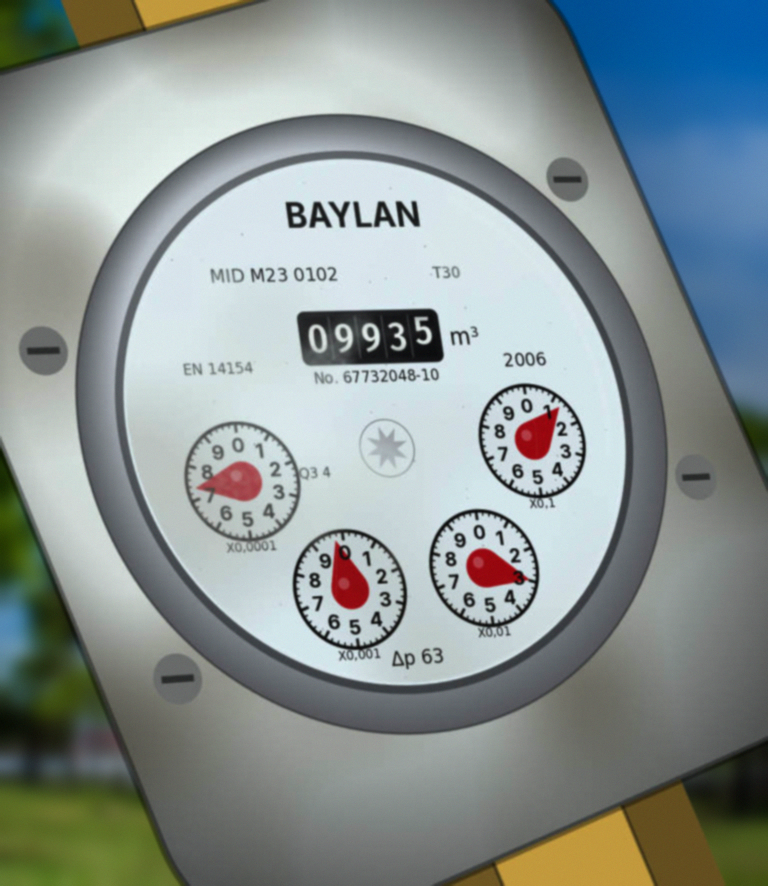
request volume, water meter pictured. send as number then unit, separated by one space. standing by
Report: 9935.1297 m³
